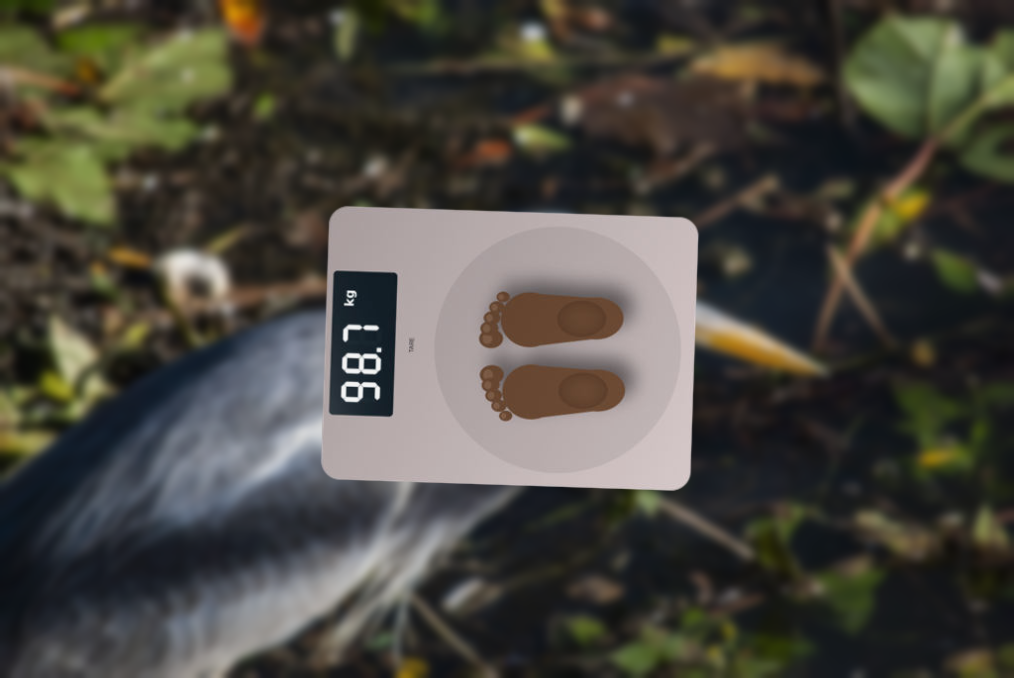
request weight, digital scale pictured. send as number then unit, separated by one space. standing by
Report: 98.7 kg
